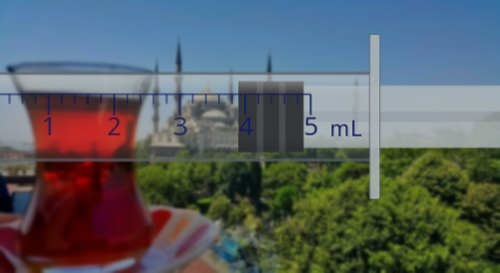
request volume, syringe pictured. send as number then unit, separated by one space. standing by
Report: 3.9 mL
